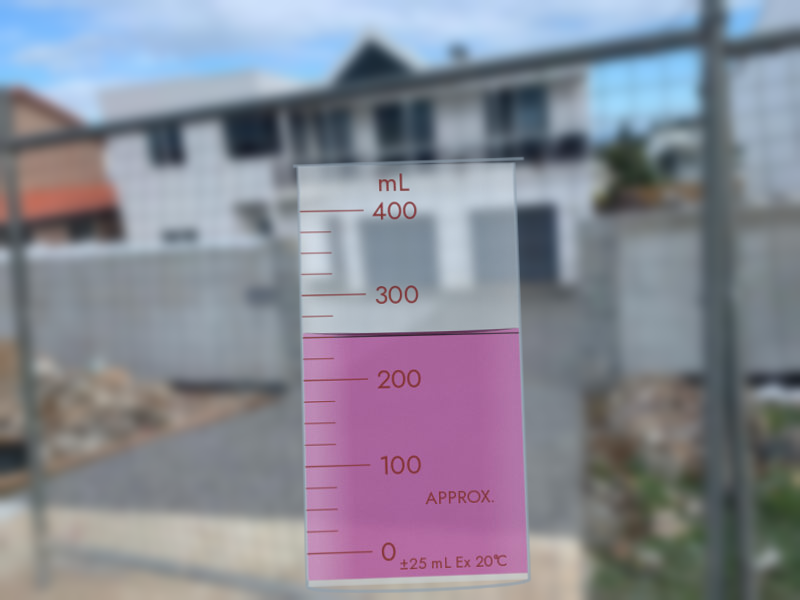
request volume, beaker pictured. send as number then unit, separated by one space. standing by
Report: 250 mL
